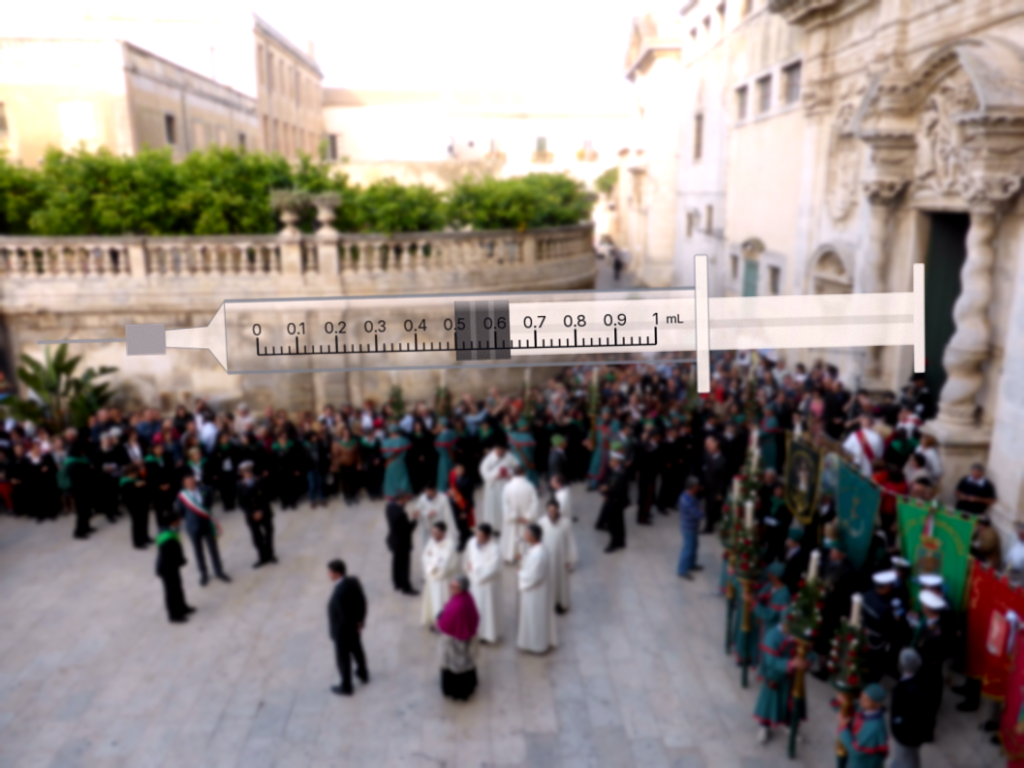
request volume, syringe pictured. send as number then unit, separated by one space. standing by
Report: 0.5 mL
